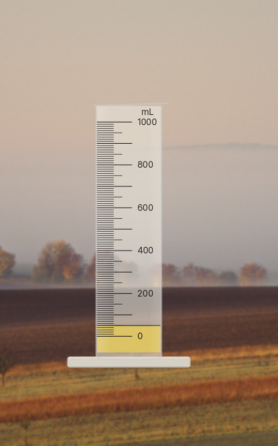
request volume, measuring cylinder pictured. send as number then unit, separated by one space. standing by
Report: 50 mL
